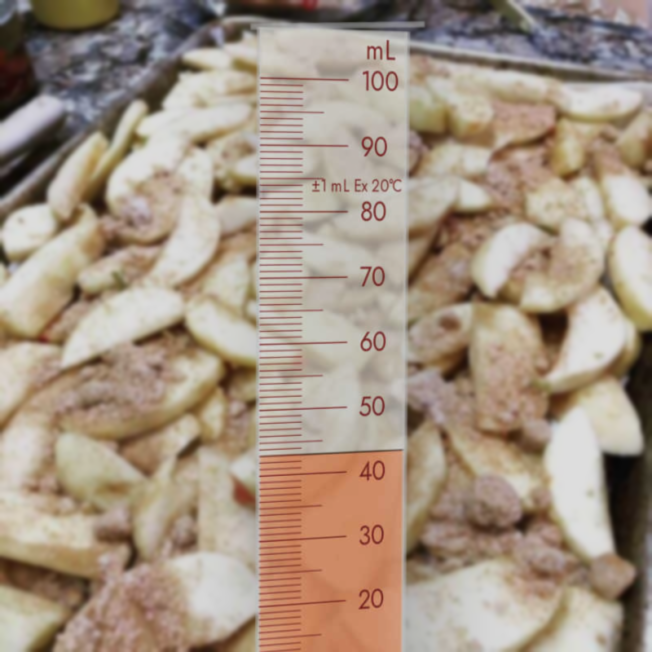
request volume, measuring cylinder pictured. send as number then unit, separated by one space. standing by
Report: 43 mL
